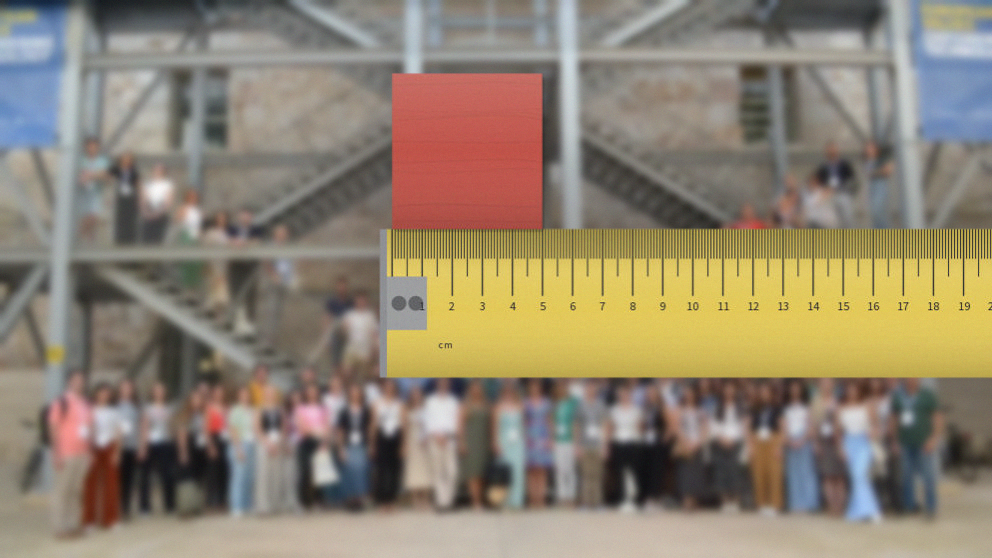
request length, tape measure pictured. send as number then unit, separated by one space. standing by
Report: 5 cm
